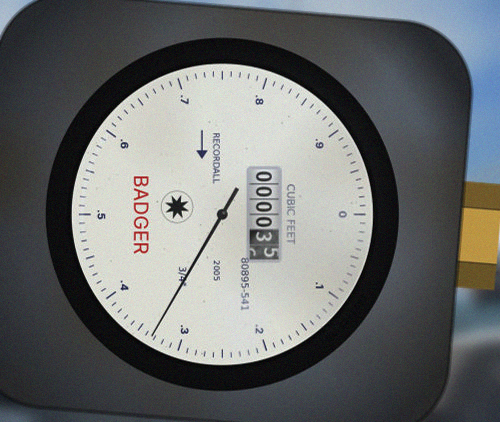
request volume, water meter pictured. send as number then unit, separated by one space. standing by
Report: 35.33 ft³
